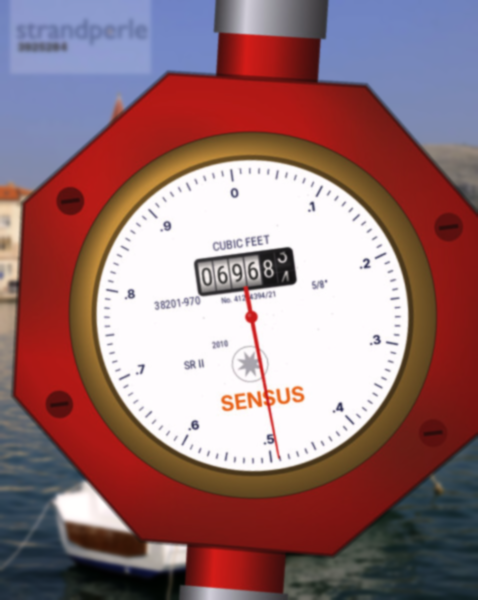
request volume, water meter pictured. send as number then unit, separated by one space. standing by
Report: 69683.49 ft³
